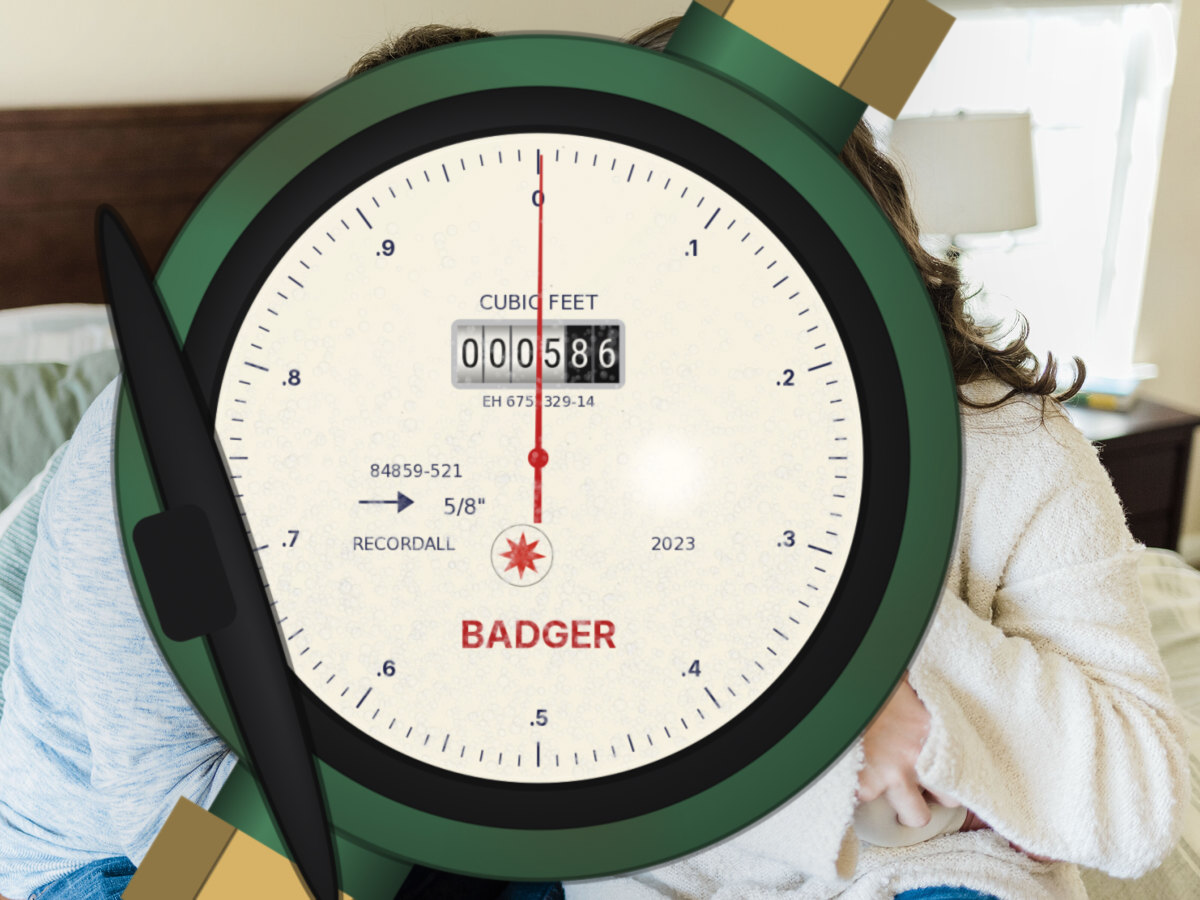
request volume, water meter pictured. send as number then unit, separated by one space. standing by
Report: 586.00 ft³
